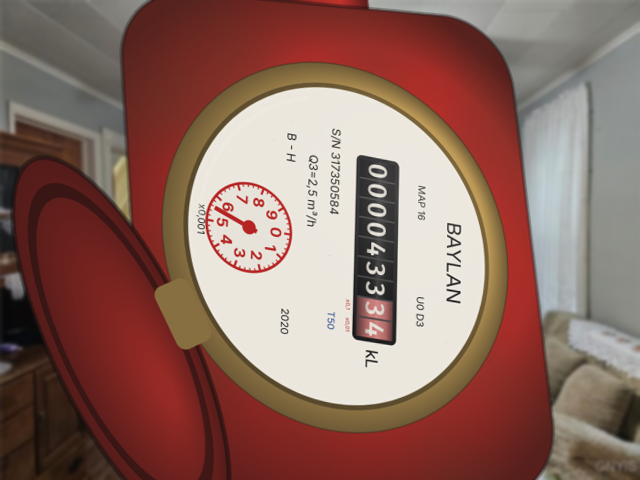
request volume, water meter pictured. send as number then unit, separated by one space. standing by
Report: 433.345 kL
